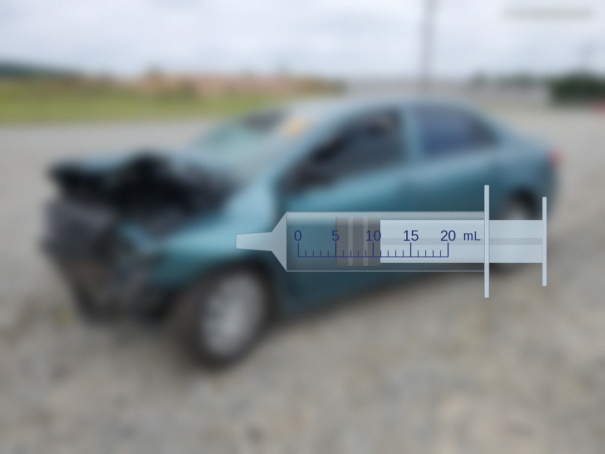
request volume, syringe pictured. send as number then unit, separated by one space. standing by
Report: 5 mL
